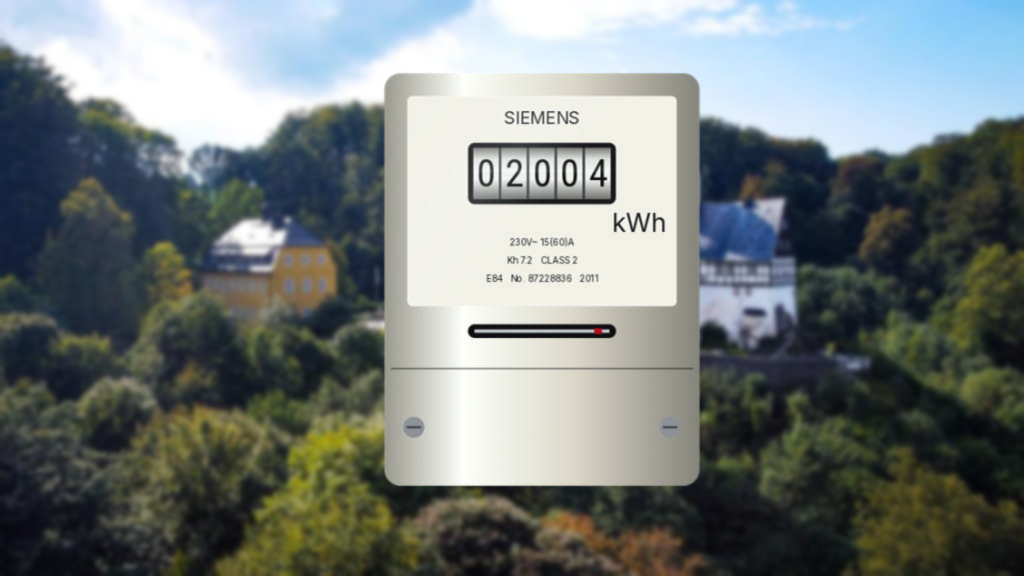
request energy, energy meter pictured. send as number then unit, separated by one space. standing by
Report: 2004 kWh
